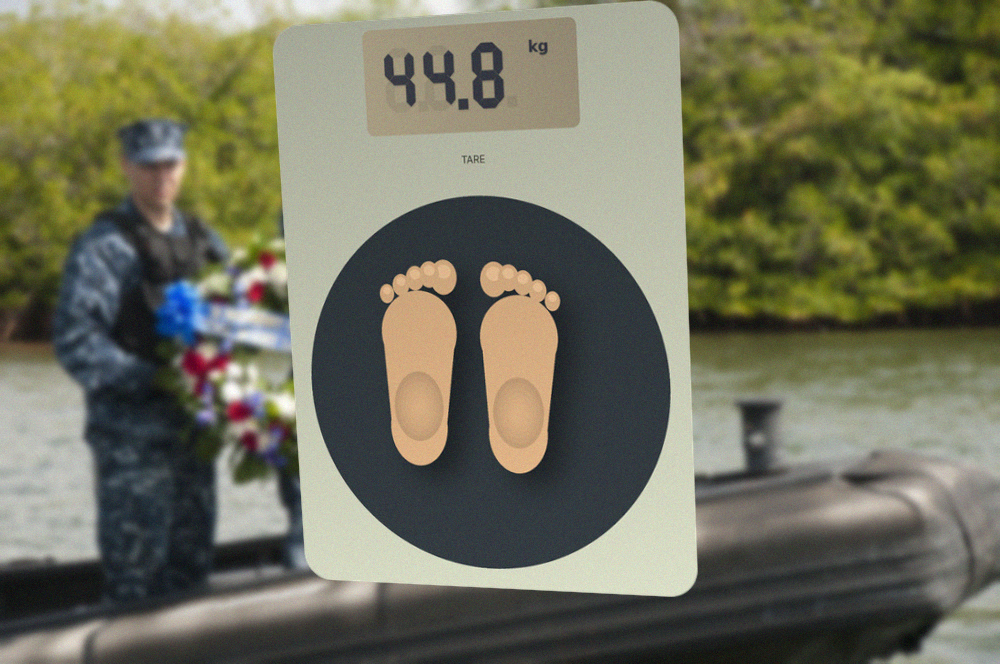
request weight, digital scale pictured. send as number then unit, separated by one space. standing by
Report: 44.8 kg
